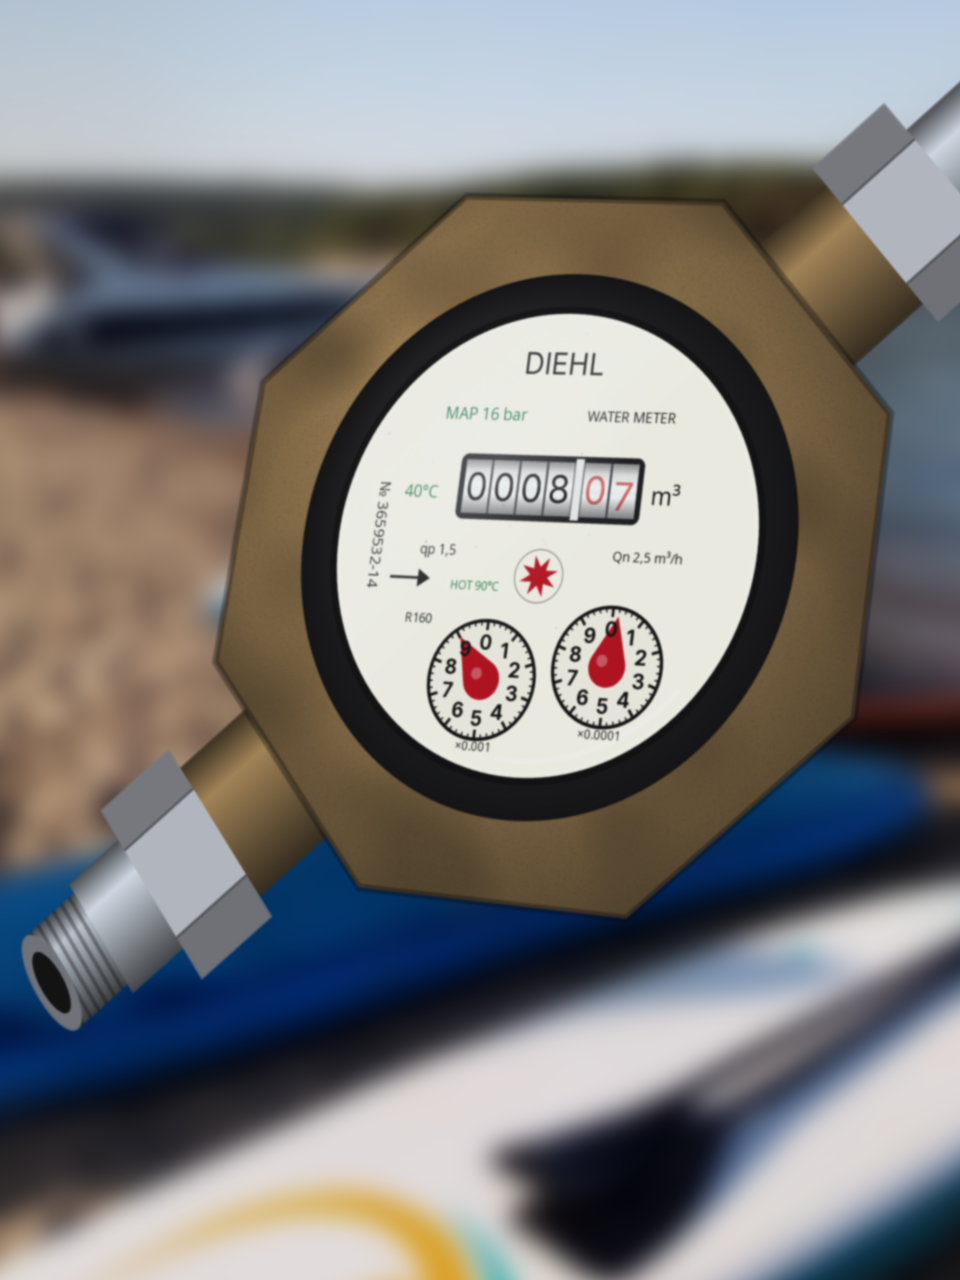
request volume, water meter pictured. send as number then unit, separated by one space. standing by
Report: 8.0690 m³
